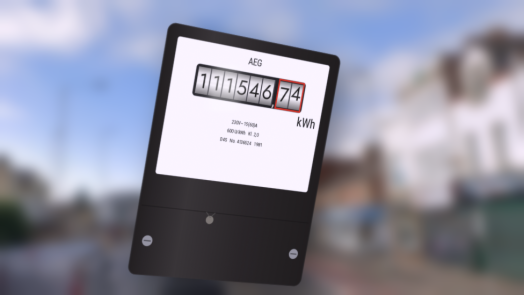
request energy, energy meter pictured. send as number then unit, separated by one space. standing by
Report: 111546.74 kWh
